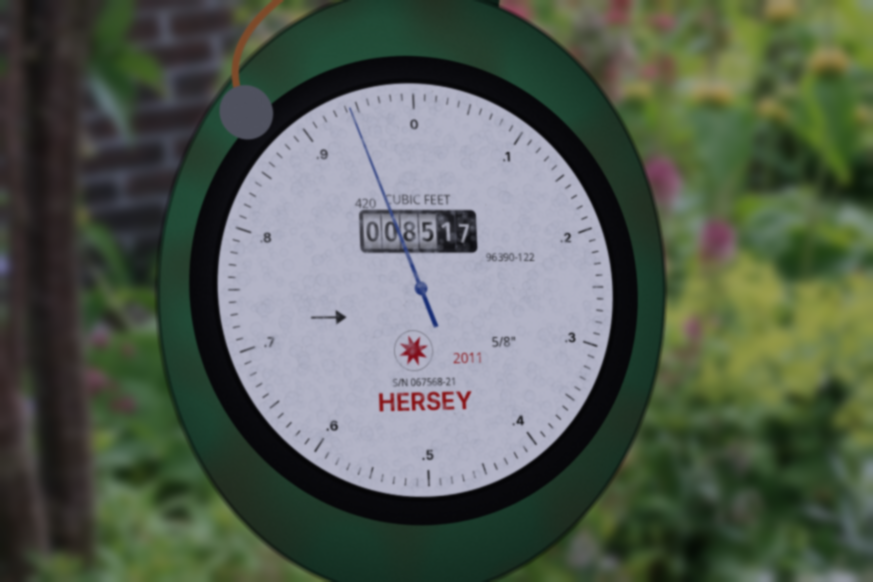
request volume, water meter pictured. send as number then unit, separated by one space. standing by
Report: 8516.94 ft³
